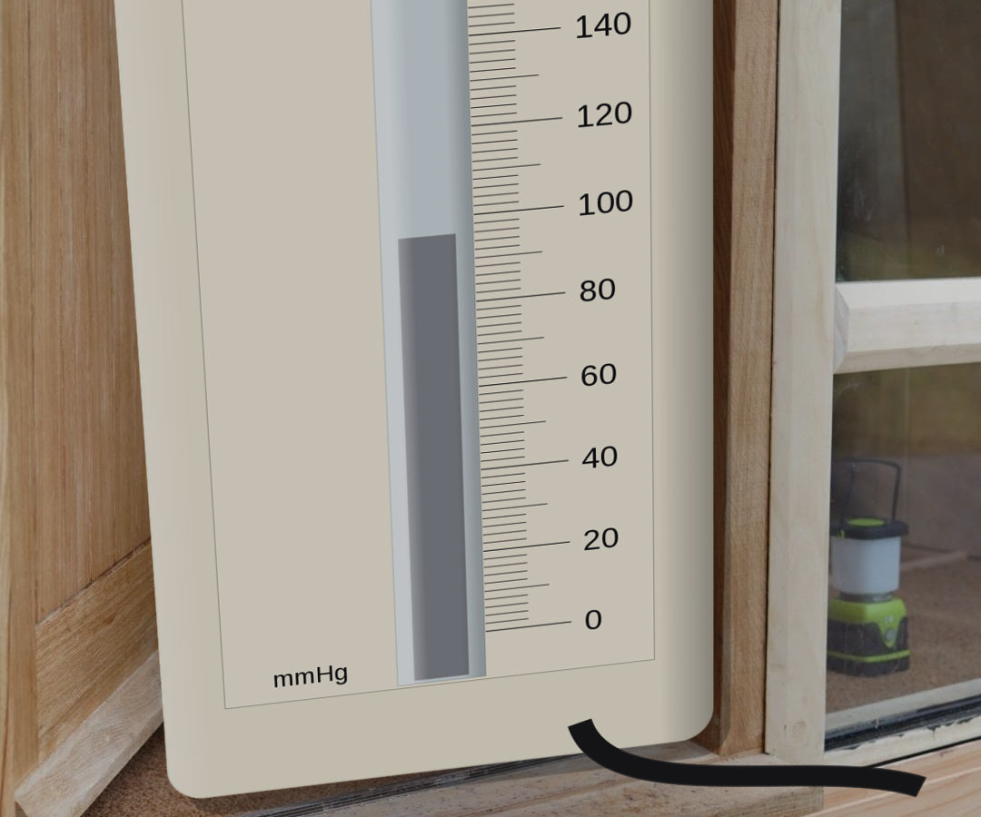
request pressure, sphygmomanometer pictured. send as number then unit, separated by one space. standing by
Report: 96 mmHg
